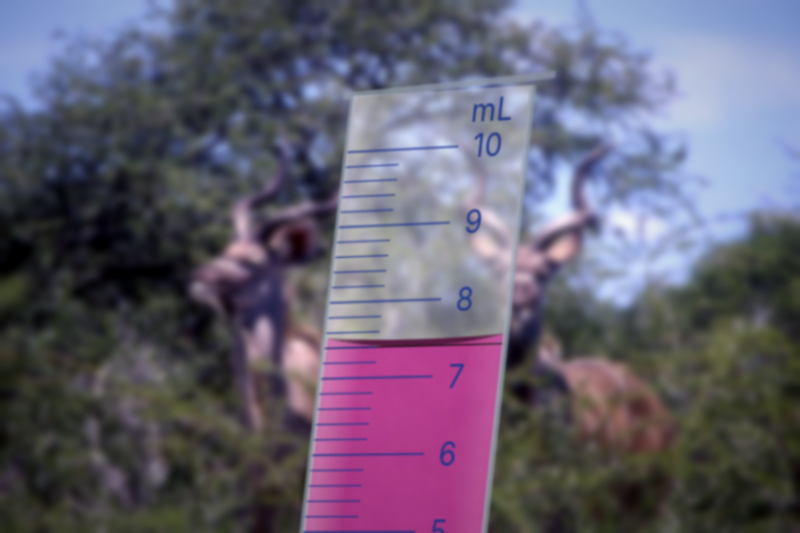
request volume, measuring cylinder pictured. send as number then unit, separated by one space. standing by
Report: 7.4 mL
